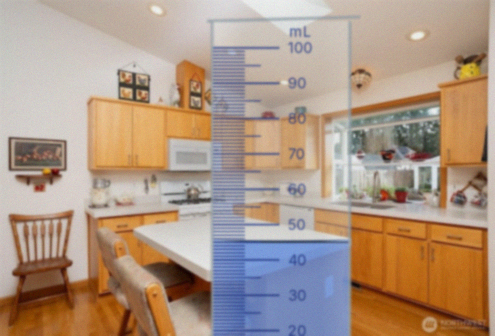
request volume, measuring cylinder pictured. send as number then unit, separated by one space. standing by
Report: 45 mL
